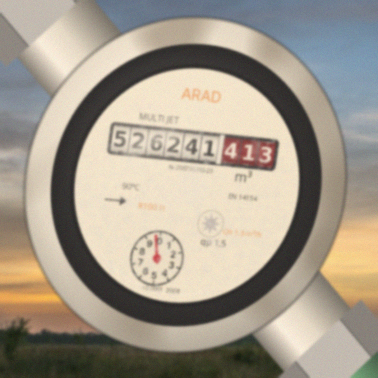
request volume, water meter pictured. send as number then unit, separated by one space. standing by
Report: 526241.4129 m³
